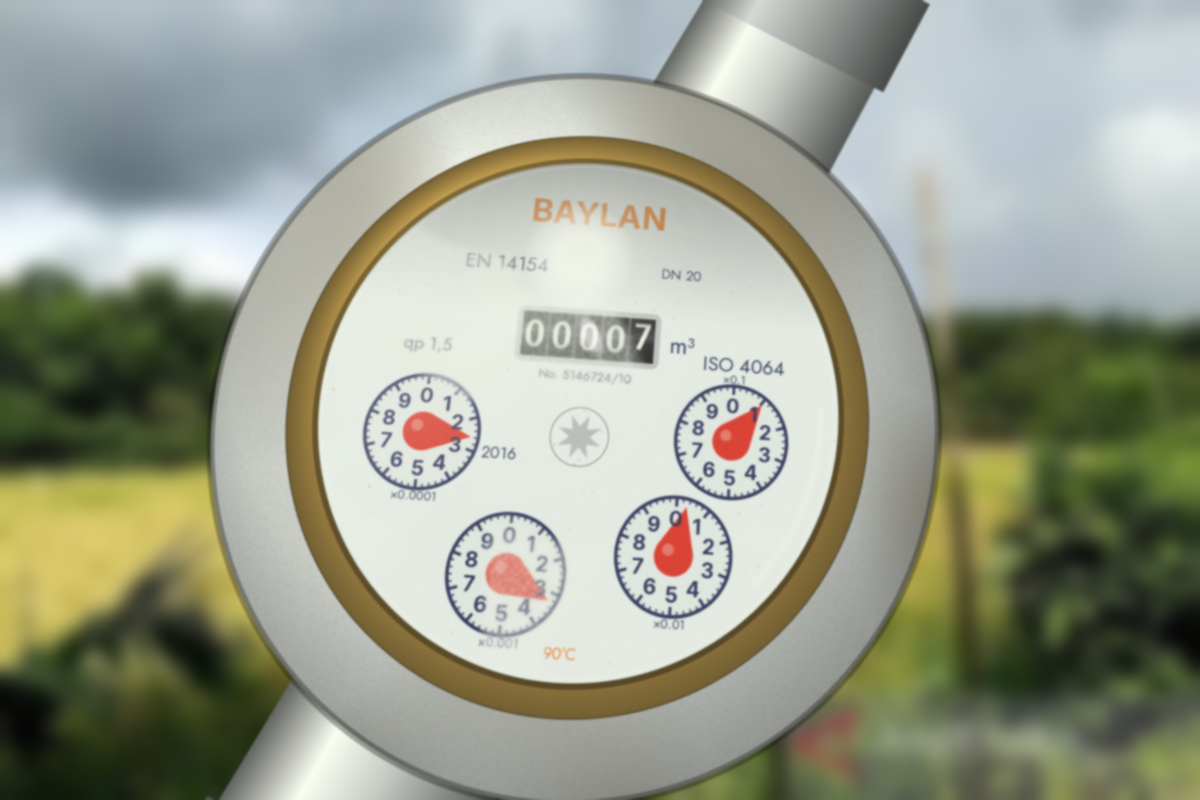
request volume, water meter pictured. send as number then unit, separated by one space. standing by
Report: 7.1032 m³
